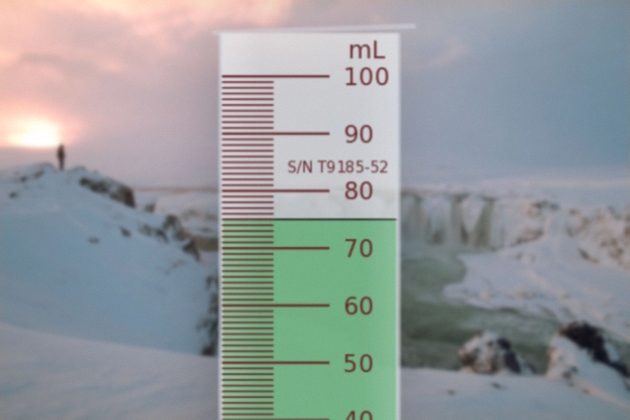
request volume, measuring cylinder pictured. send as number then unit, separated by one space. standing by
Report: 75 mL
